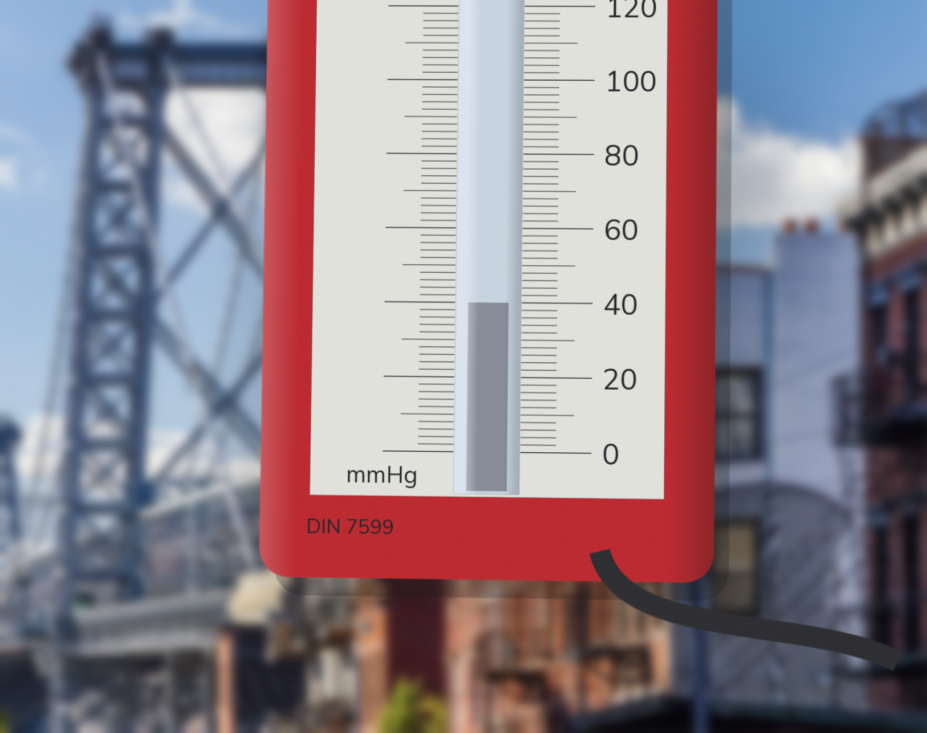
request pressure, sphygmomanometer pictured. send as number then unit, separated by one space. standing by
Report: 40 mmHg
